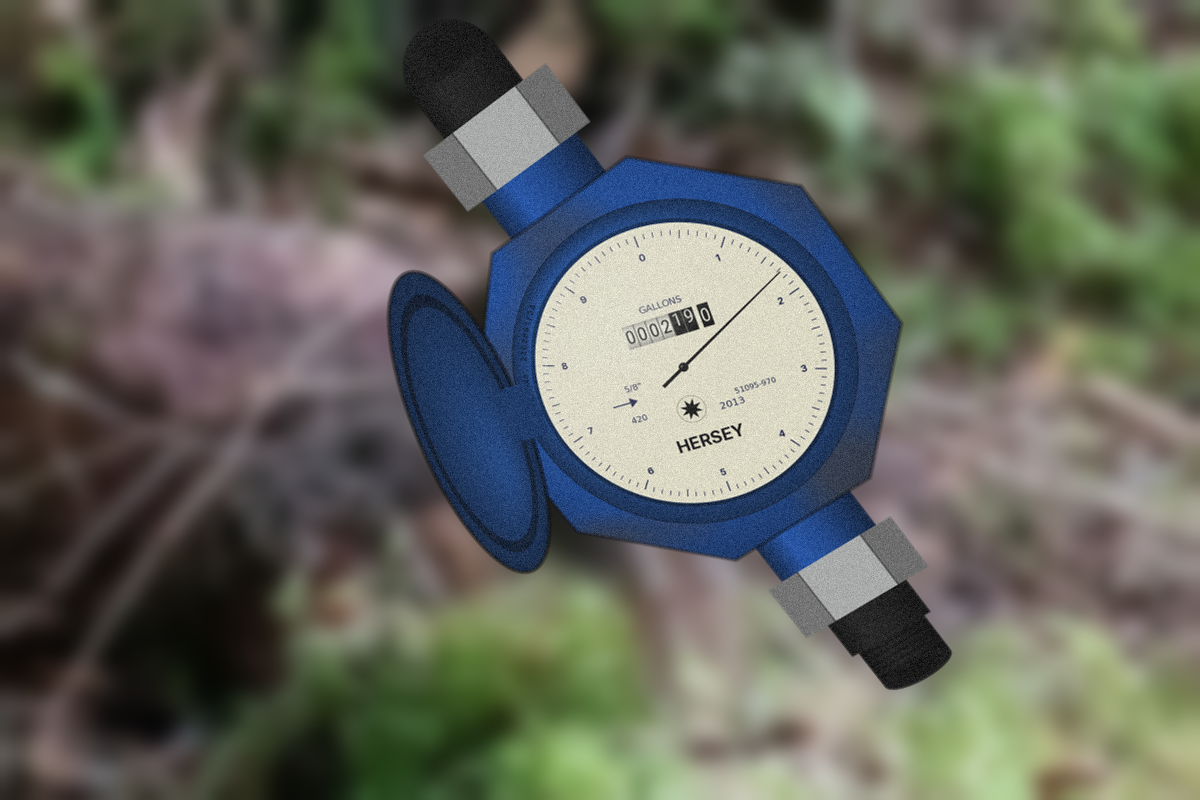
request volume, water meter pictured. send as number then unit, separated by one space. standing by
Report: 2191.7 gal
